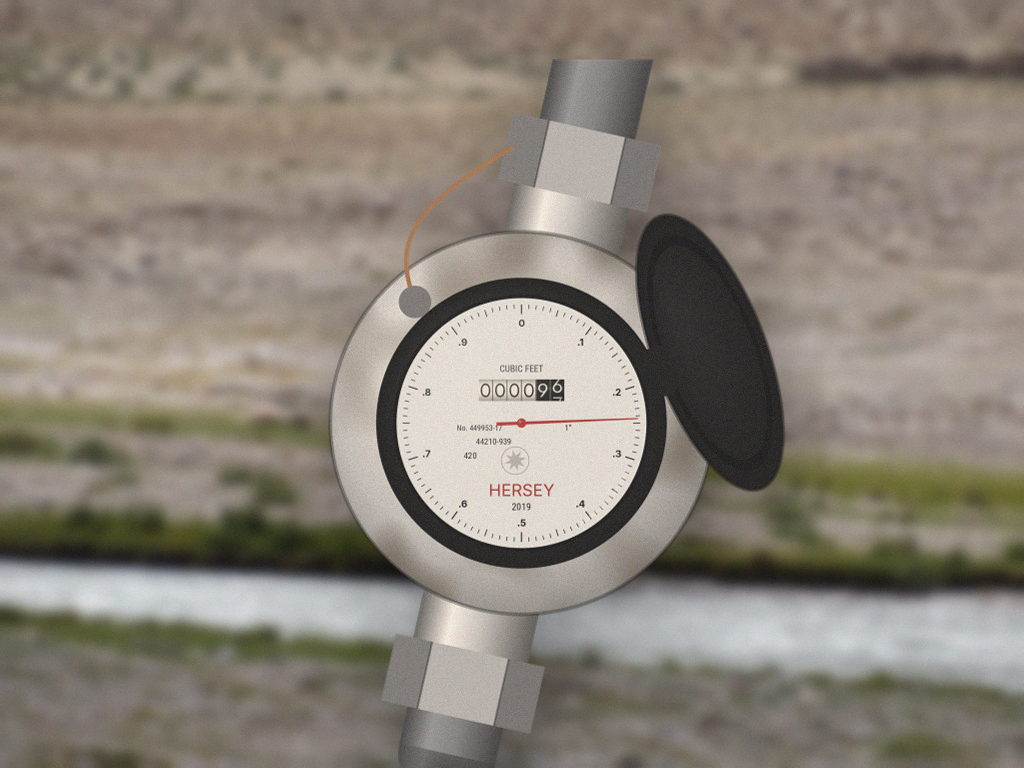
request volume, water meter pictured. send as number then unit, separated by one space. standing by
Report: 96.24 ft³
